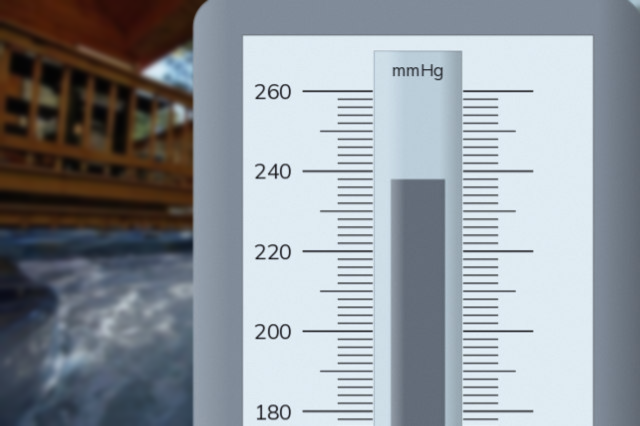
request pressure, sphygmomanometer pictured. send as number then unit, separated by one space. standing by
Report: 238 mmHg
